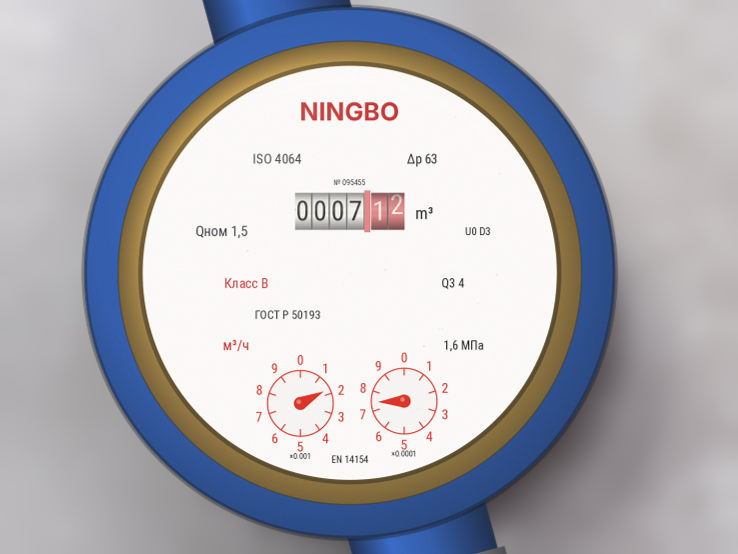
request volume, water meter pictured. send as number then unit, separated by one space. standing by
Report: 7.1217 m³
